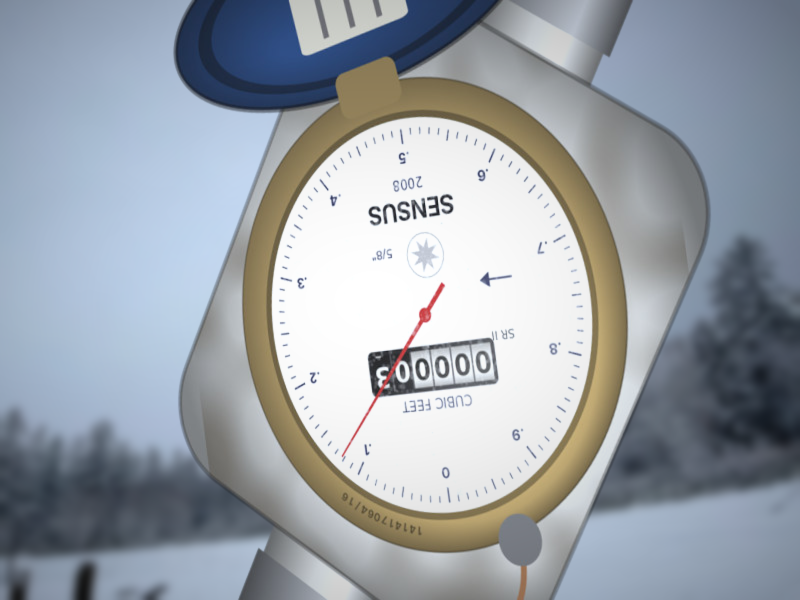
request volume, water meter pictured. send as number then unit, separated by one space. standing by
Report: 3.12 ft³
